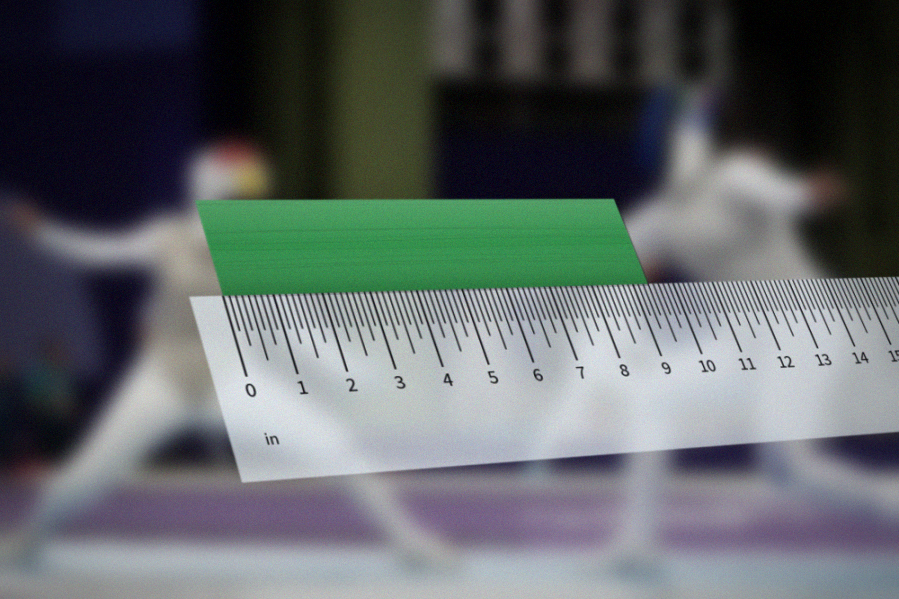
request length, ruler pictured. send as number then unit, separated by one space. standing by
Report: 9.375 in
